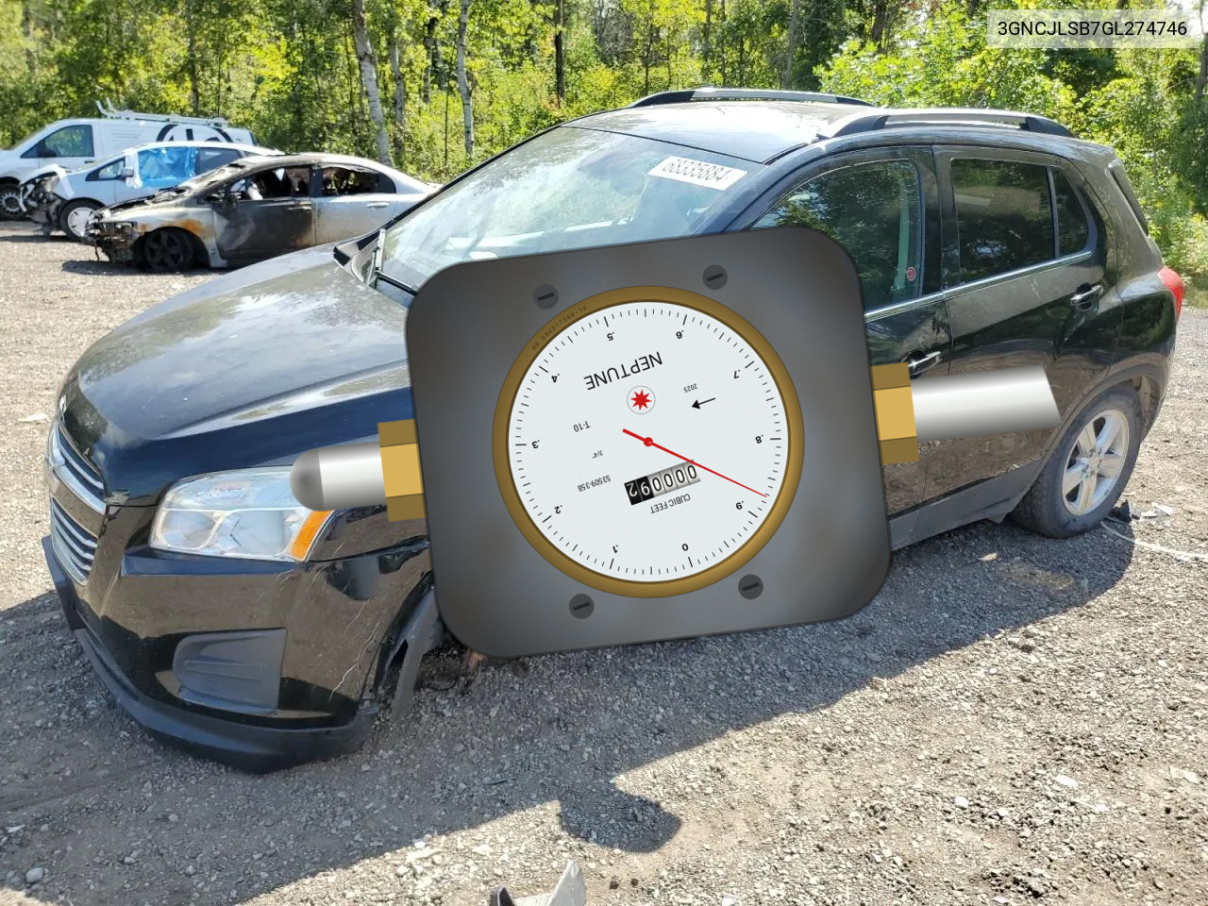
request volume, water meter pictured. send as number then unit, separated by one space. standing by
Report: 91.87 ft³
